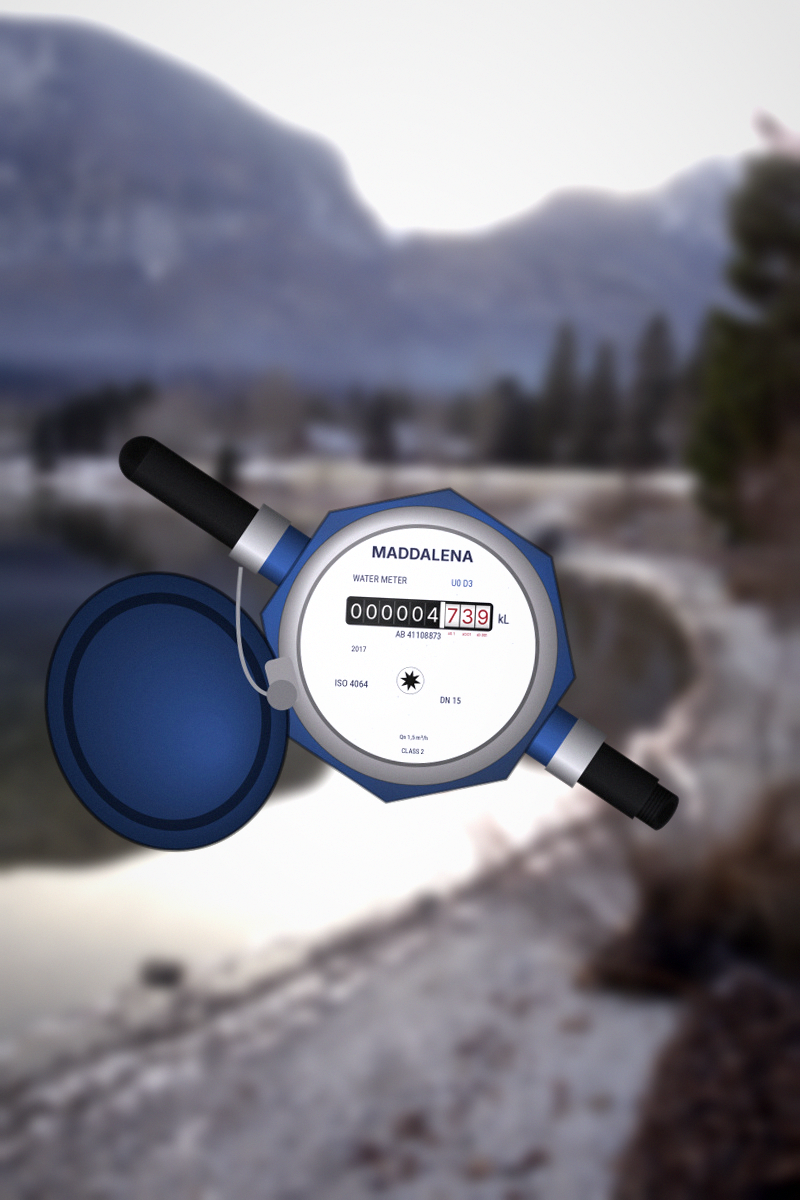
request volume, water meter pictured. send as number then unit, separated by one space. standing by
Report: 4.739 kL
